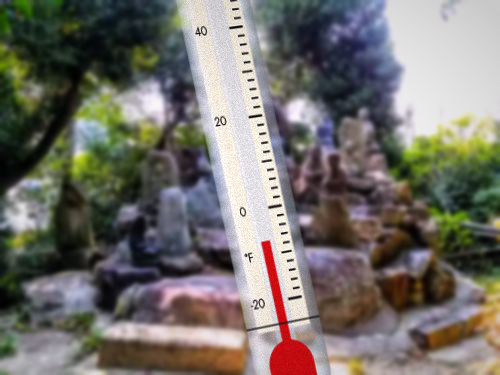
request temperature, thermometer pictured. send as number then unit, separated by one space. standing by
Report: -7 °F
